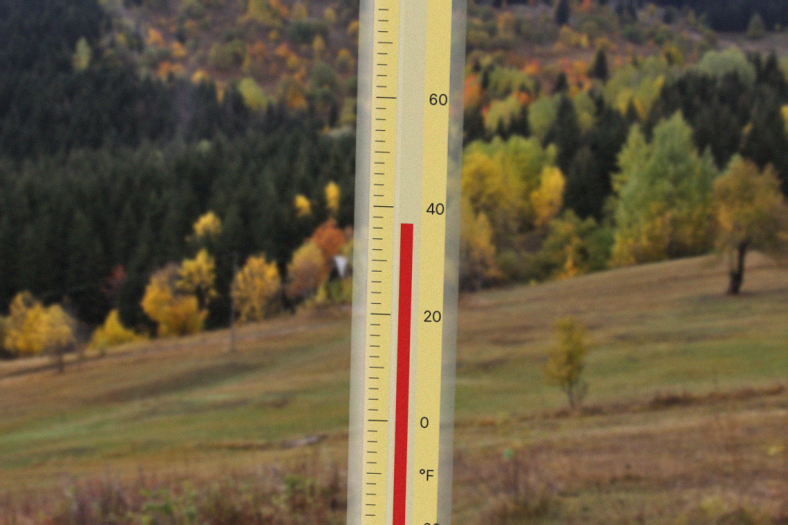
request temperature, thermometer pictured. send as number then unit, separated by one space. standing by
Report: 37 °F
